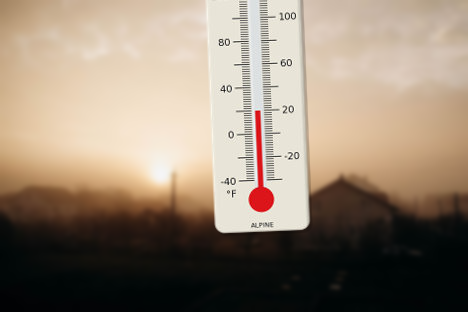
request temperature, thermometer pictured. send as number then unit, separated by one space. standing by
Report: 20 °F
